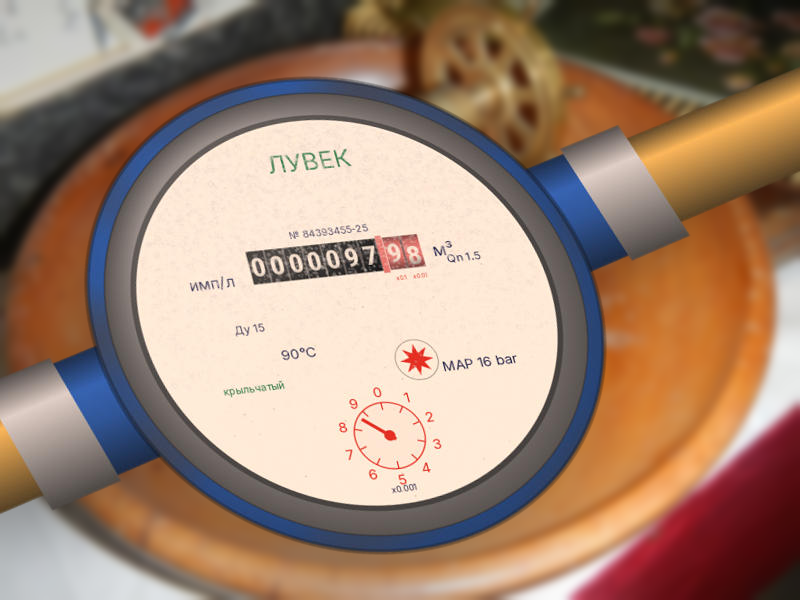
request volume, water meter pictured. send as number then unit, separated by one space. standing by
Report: 97.978 m³
